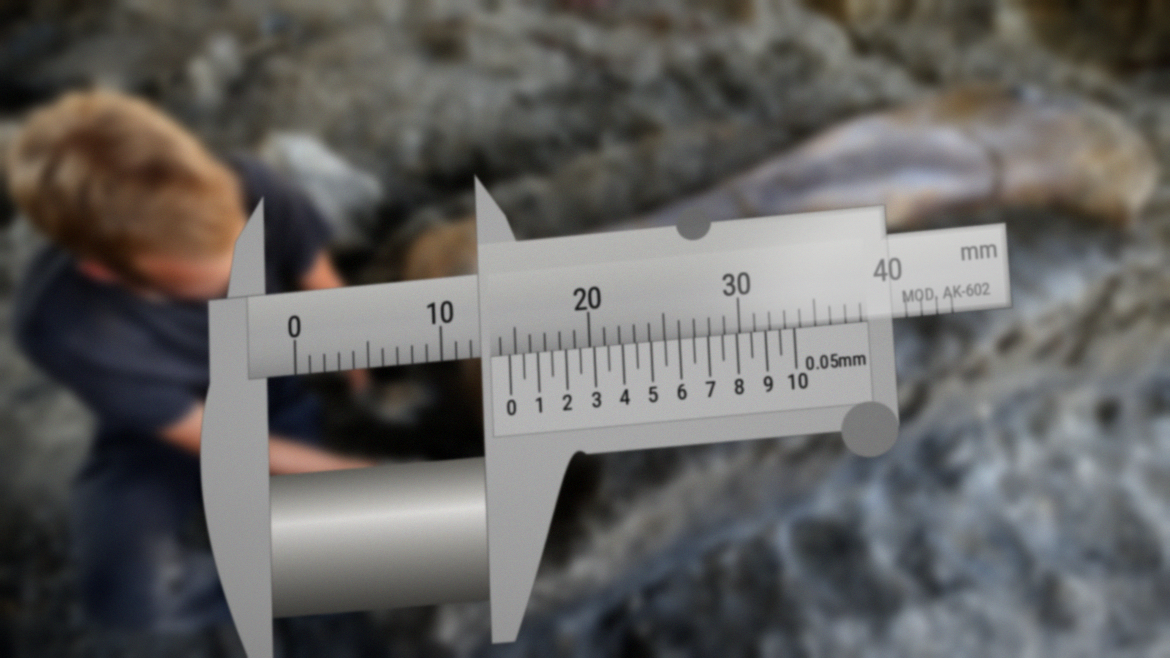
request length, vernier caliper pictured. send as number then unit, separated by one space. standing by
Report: 14.6 mm
